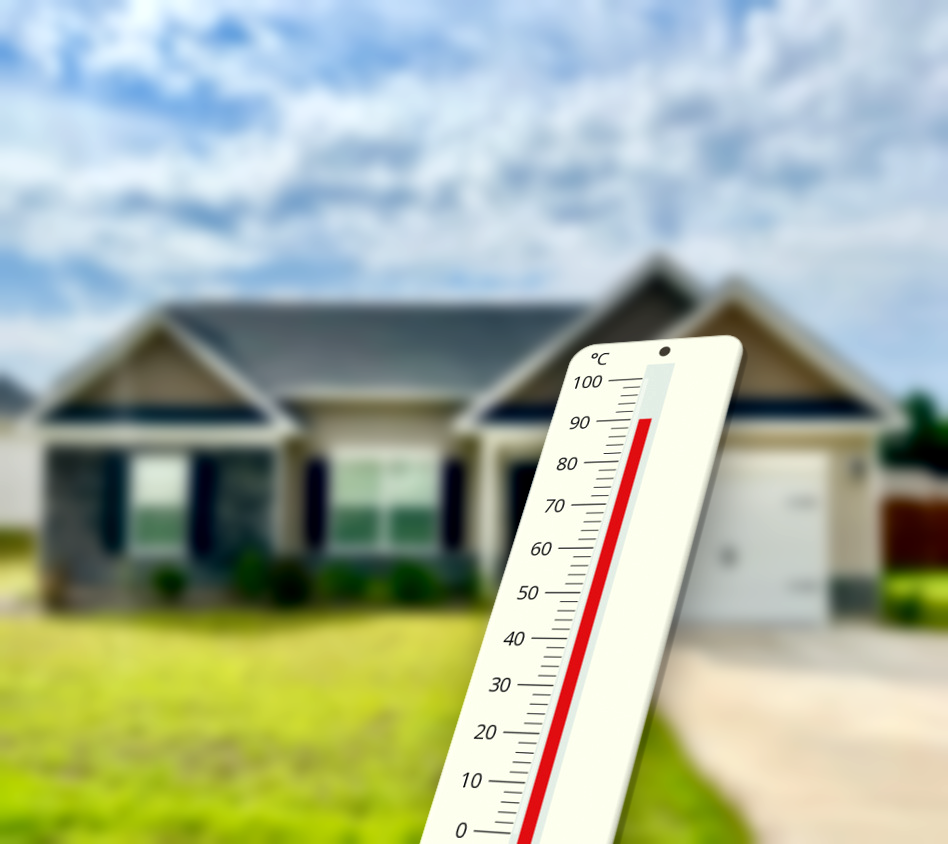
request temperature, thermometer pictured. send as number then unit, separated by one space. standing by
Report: 90 °C
